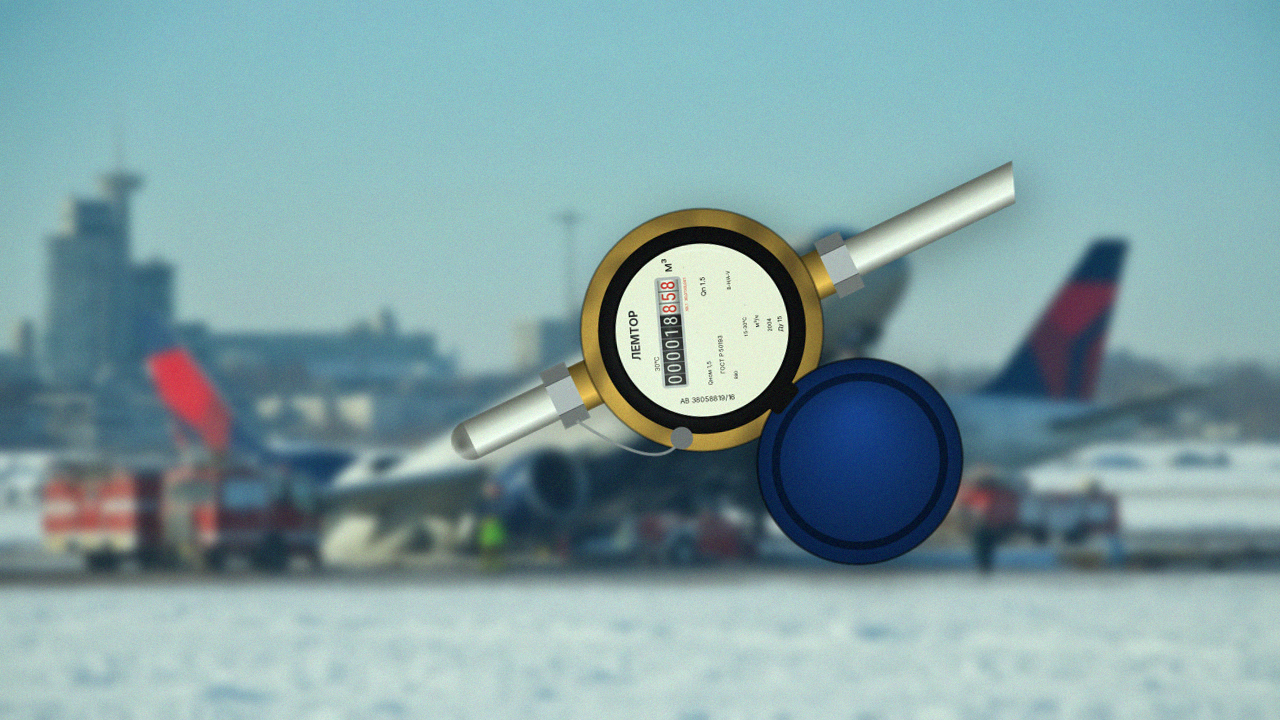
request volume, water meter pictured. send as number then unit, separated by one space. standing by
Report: 18.858 m³
